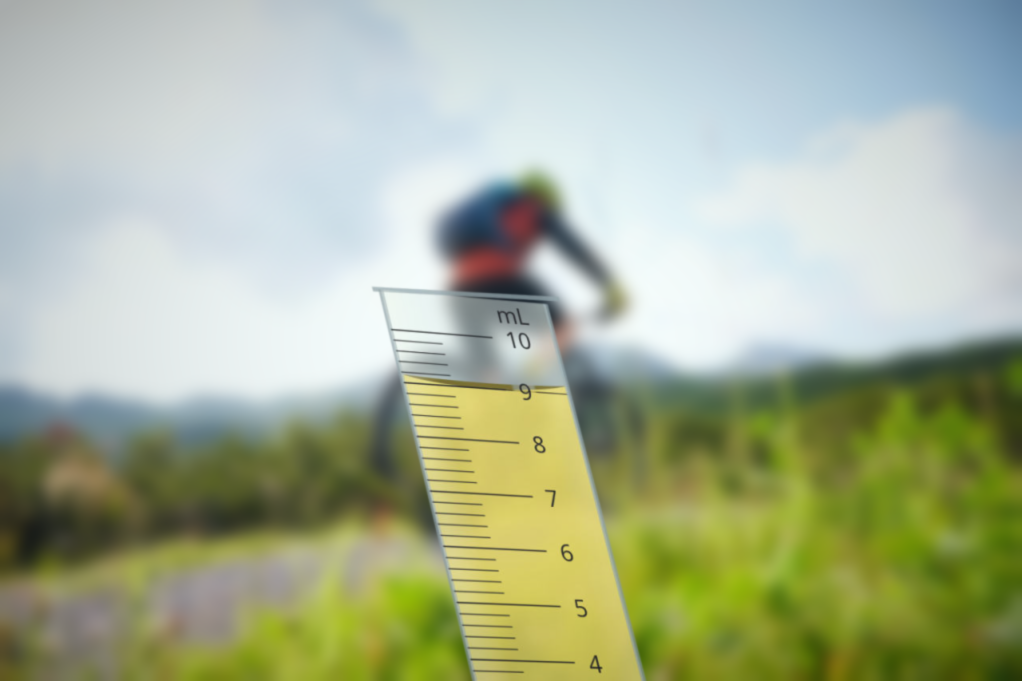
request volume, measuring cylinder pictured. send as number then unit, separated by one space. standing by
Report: 9 mL
